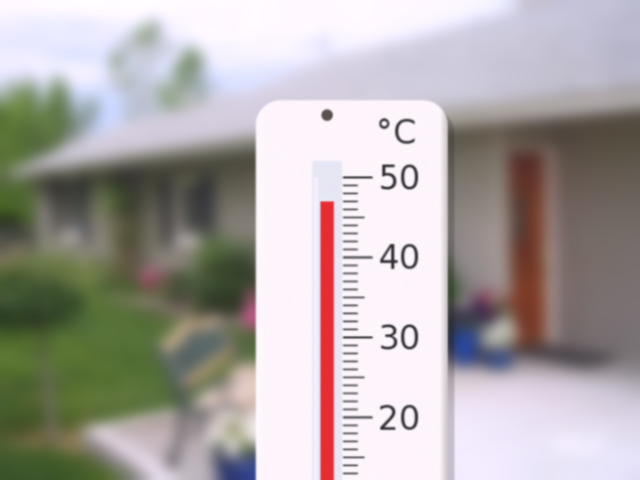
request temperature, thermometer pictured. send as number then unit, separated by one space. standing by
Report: 47 °C
